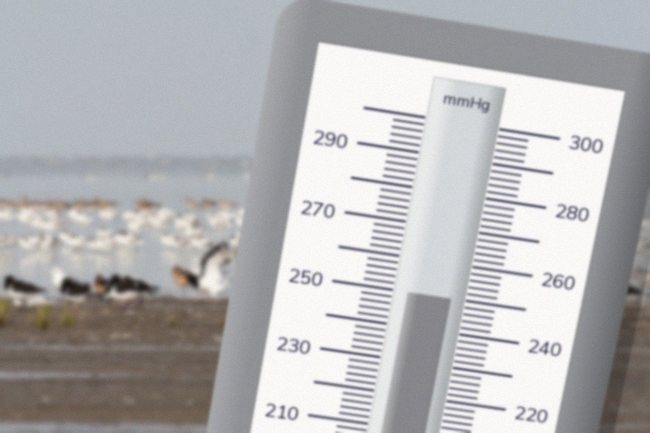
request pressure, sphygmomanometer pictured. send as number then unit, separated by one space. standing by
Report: 250 mmHg
